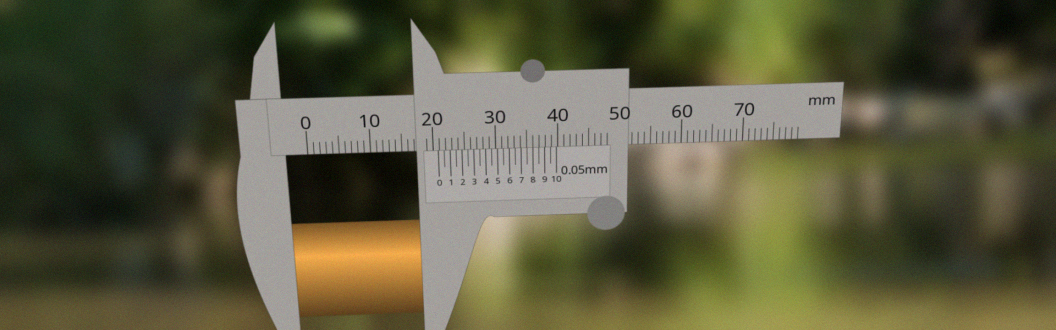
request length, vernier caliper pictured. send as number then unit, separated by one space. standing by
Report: 20.8 mm
